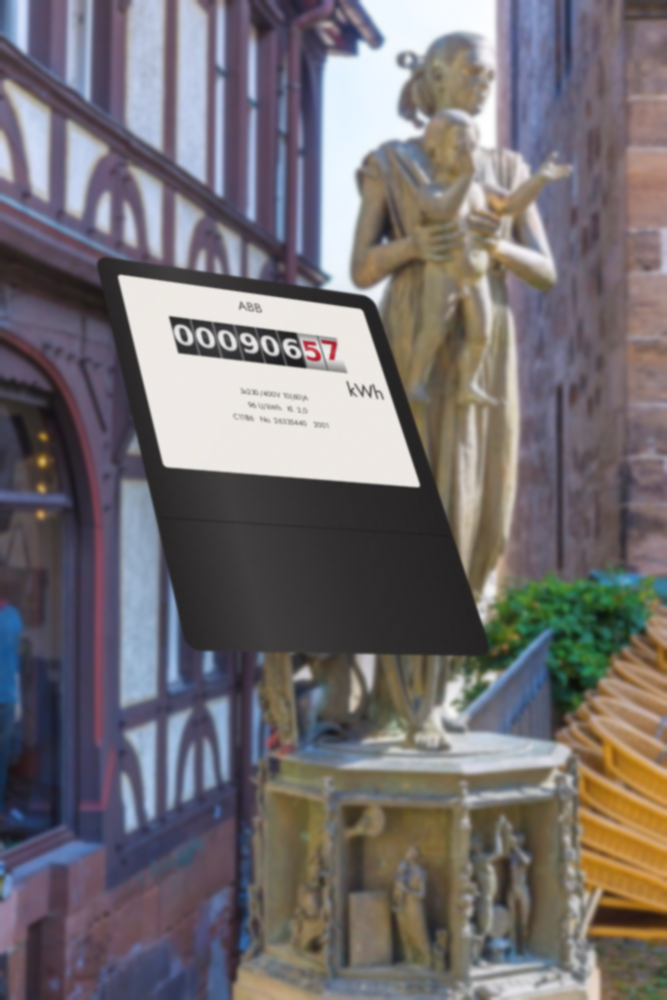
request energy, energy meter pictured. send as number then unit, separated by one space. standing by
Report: 906.57 kWh
